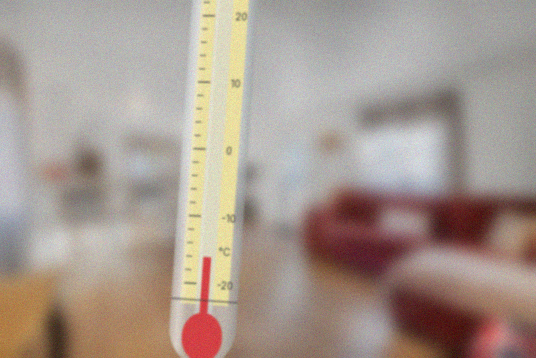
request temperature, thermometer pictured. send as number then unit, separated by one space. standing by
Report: -16 °C
